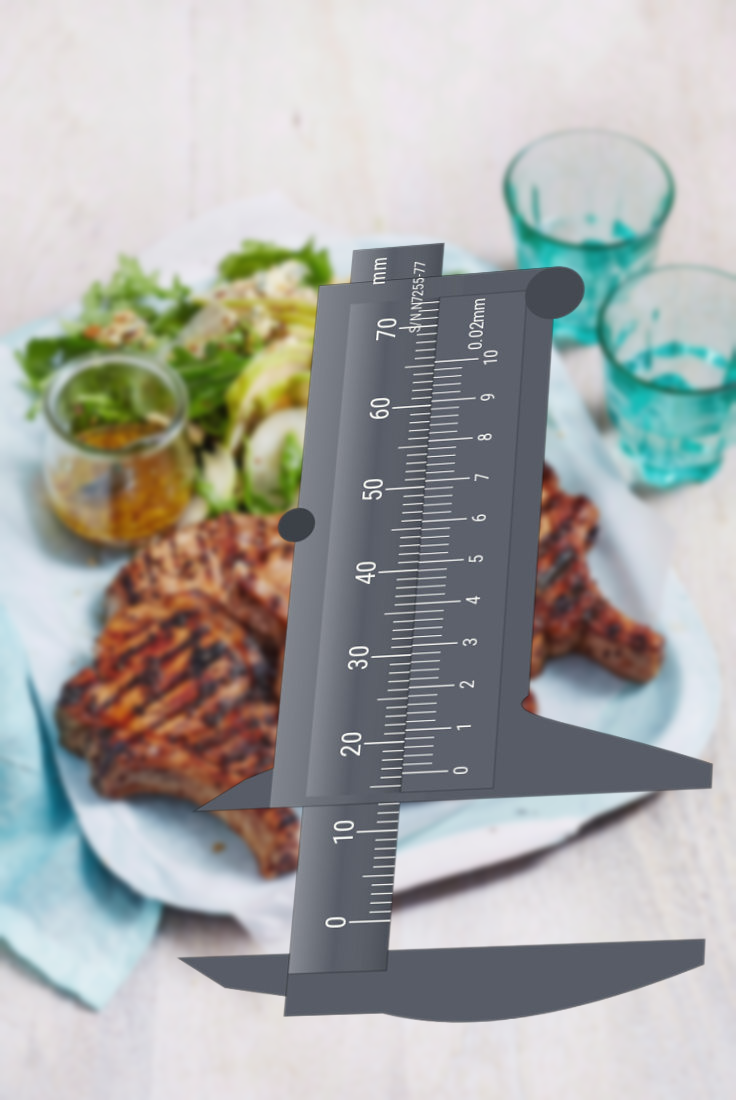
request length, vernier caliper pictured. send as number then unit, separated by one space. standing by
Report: 16.4 mm
